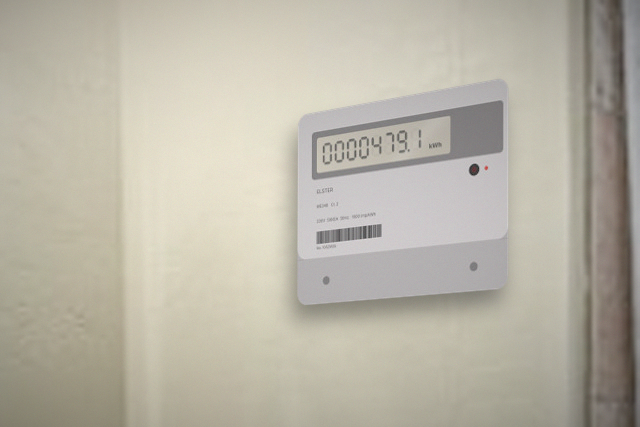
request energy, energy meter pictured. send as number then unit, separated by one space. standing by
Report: 479.1 kWh
